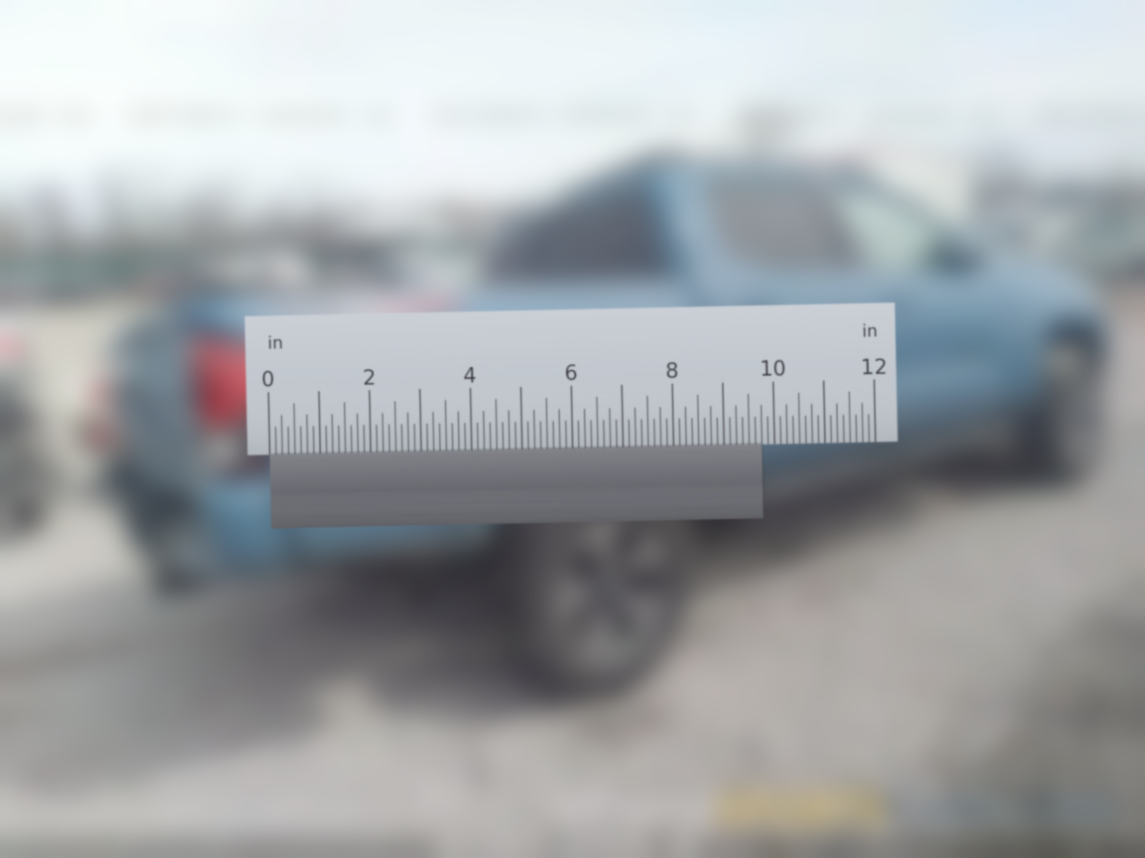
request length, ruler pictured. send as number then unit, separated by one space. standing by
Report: 9.75 in
